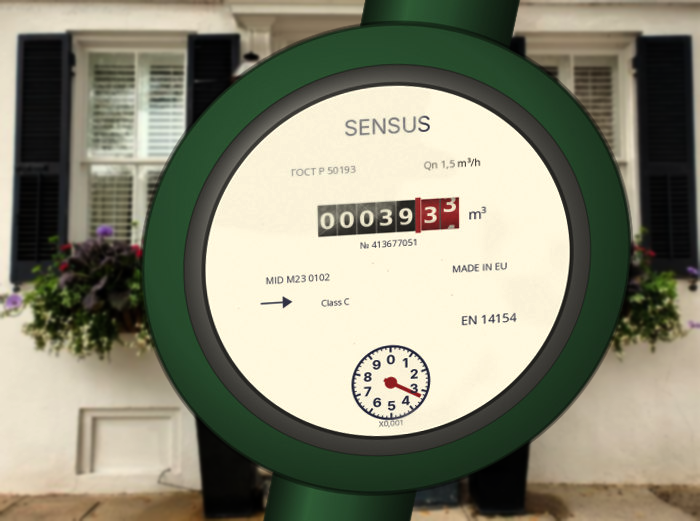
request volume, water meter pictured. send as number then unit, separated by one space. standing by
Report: 39.333 m³
